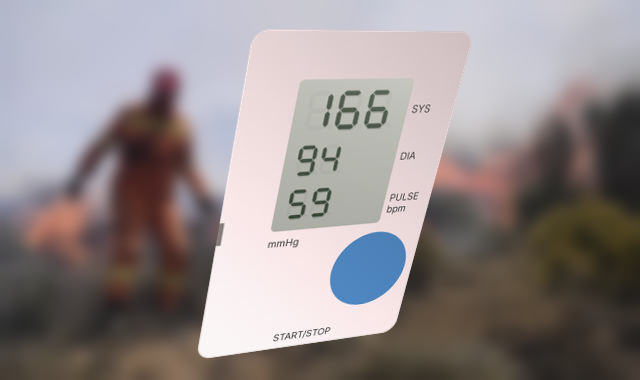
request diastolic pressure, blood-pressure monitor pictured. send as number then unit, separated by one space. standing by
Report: 94 mmHg
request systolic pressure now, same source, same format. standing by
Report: 166 mmHg
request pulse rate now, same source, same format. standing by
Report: 59 bpm
